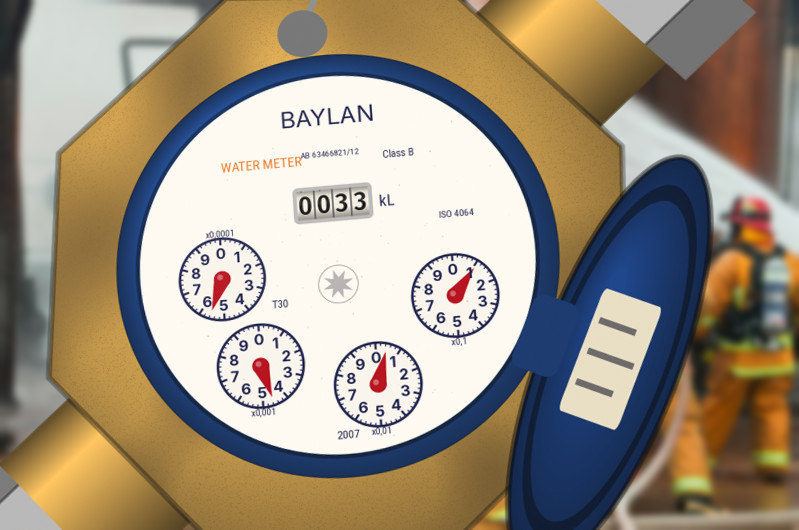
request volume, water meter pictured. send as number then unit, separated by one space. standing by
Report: 33.1045 kL
